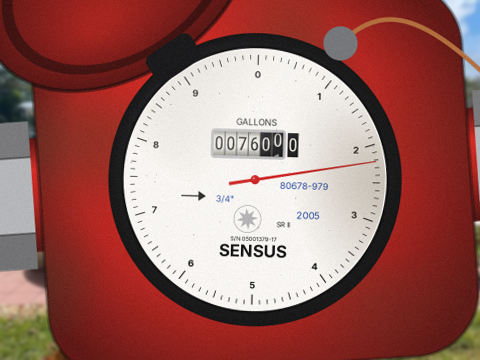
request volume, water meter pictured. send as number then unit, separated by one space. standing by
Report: 76002.2 gal
